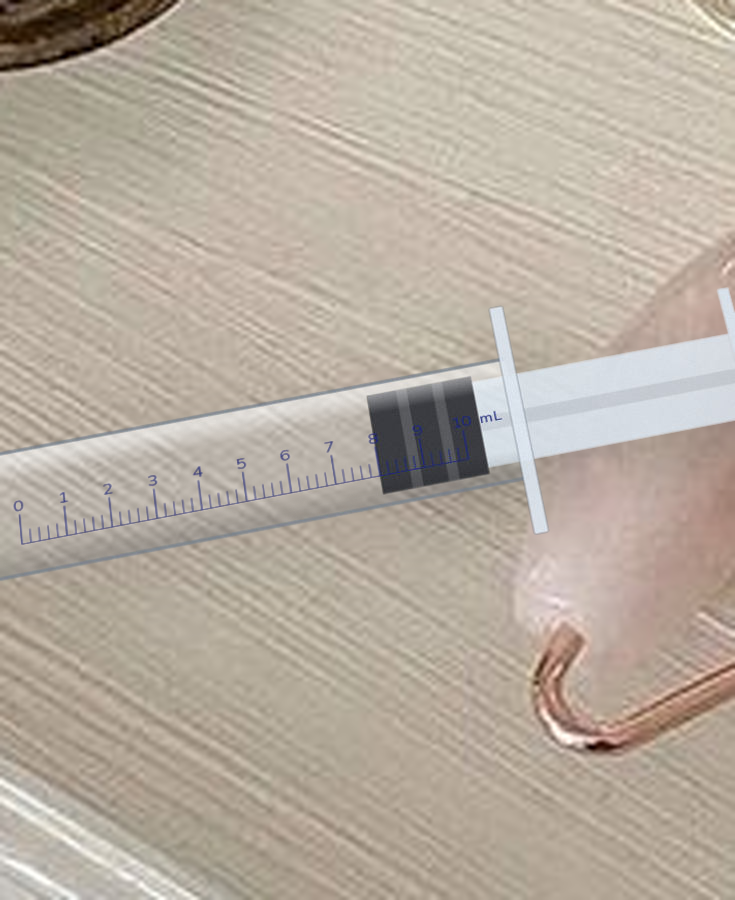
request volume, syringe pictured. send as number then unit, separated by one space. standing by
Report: 8 mL
